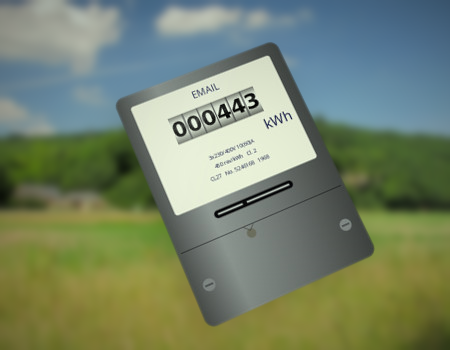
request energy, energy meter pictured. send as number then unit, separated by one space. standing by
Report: 443 kWh
